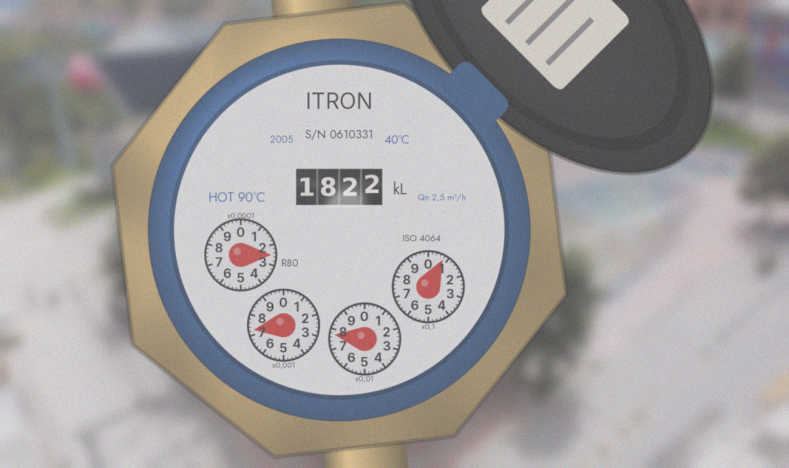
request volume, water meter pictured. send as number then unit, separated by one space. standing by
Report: 1822.0772 kL
